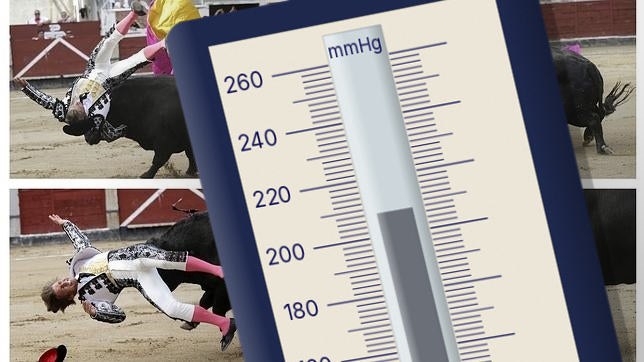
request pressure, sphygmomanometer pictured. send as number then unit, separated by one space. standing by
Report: 208 mmHg
